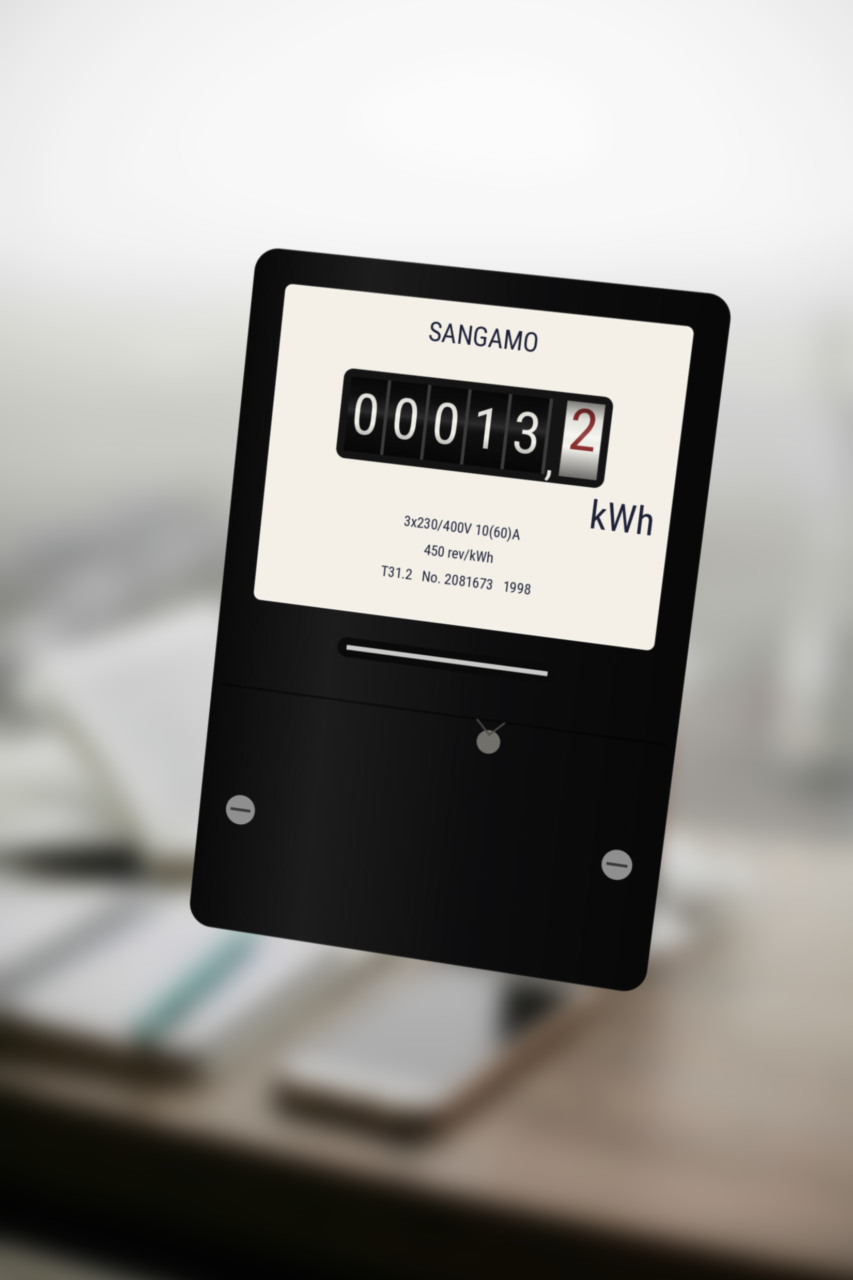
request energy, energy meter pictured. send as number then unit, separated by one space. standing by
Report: 13.2 kWh
